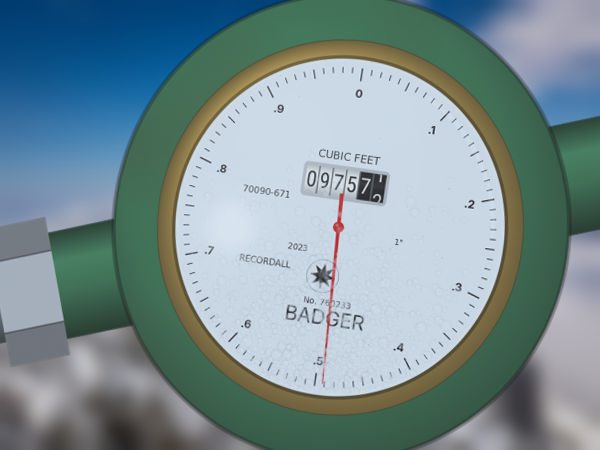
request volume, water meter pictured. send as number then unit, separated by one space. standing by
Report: 97571.49 ft³
